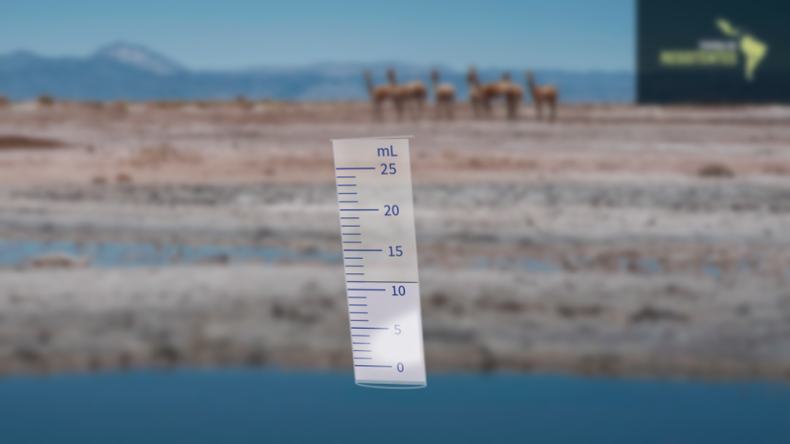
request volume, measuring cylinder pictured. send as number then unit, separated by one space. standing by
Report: 11 mL
